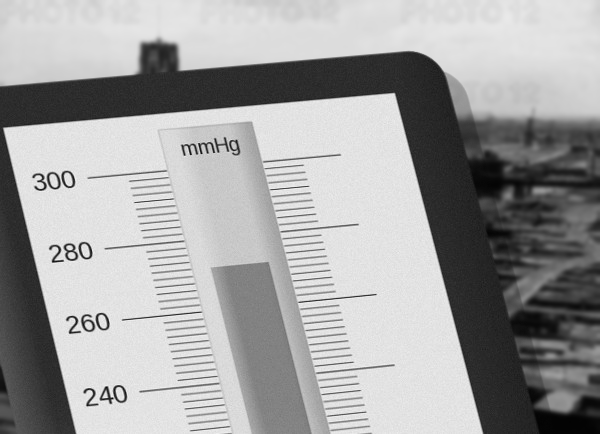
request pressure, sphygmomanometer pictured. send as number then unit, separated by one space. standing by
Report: 272 mmHg
